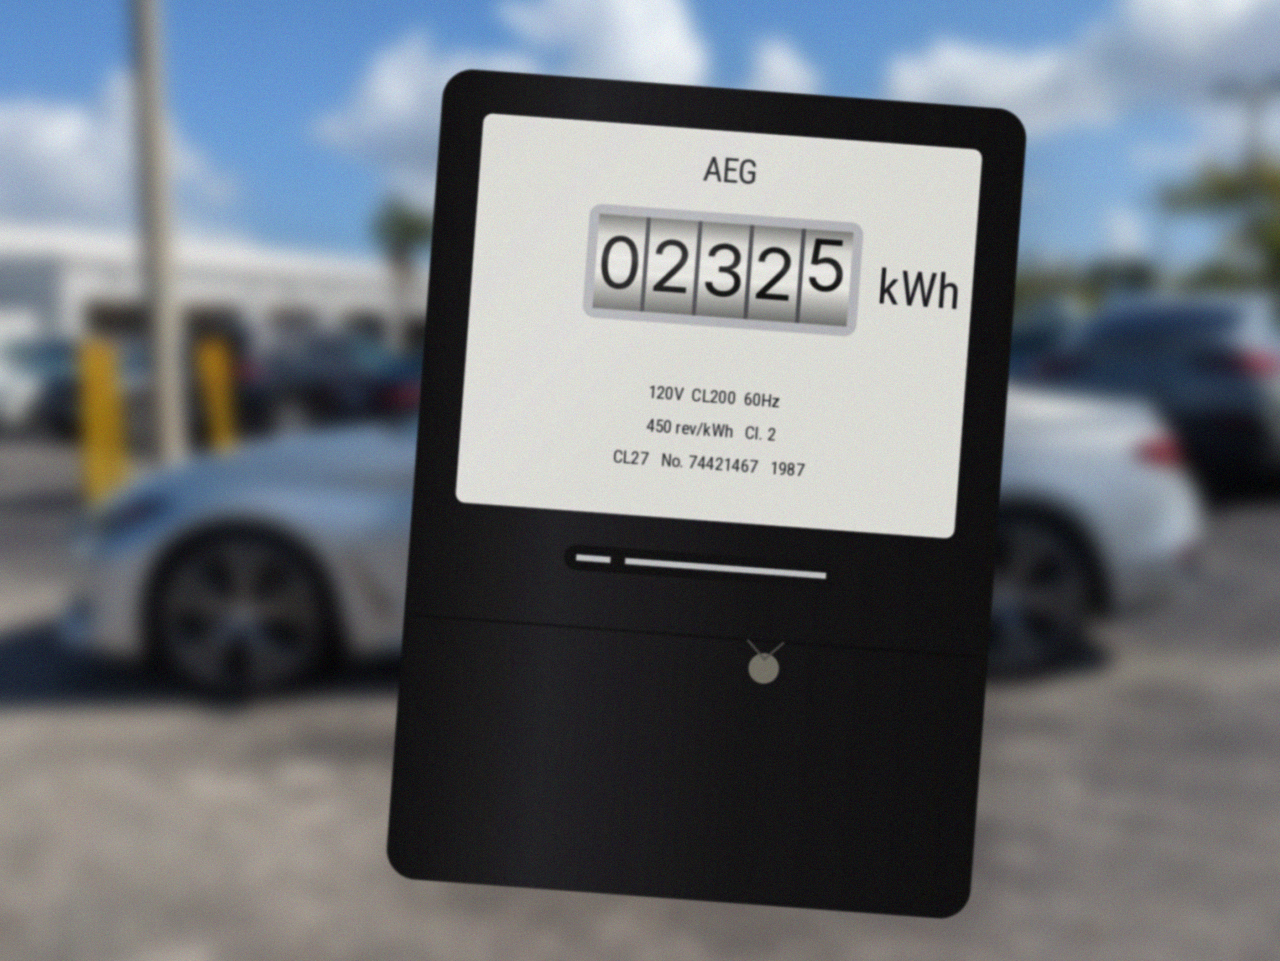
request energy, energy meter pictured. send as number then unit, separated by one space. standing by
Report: 2325 kWh
